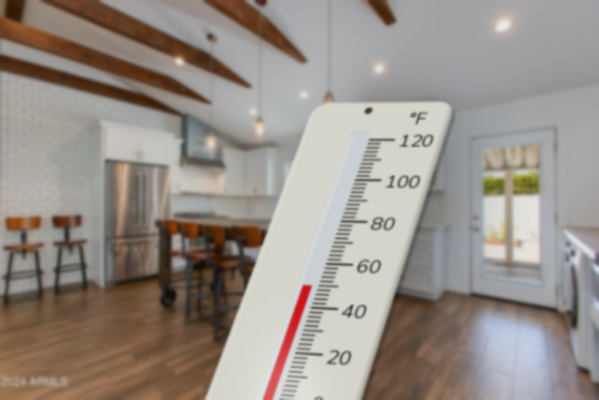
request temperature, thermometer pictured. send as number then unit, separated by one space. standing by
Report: 50 °F
